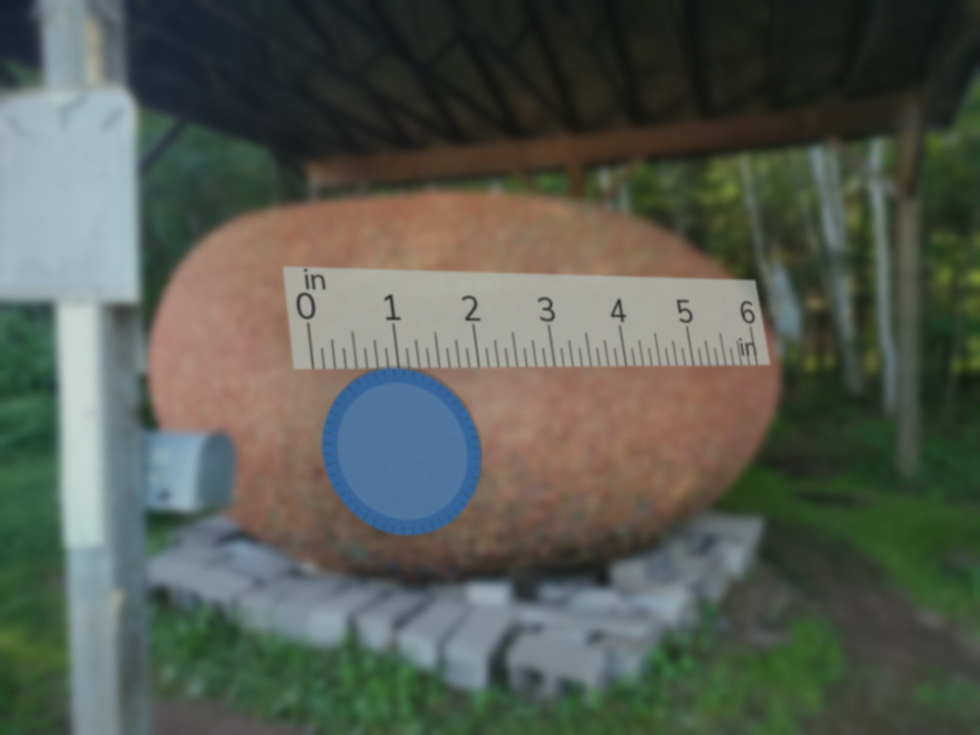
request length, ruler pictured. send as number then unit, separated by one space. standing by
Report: 1.875 in
